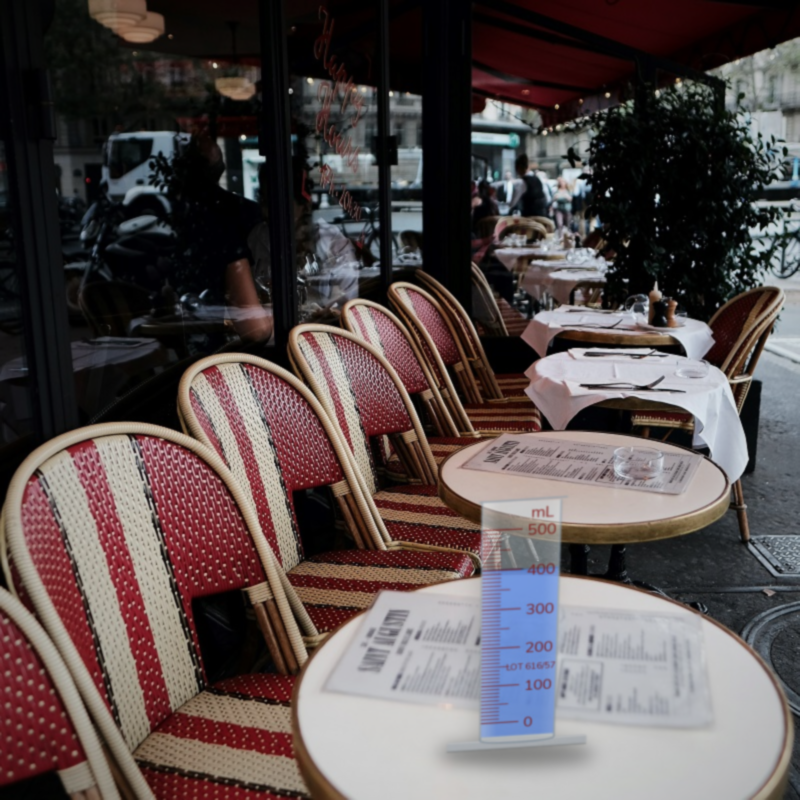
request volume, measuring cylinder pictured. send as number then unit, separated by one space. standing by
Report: 400 mL
